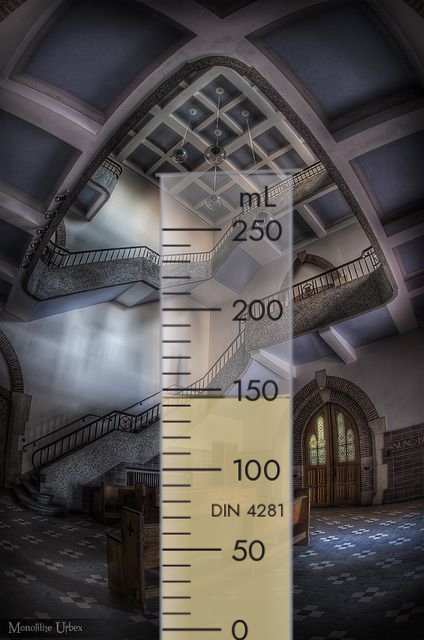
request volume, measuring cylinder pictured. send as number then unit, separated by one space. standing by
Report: 145 mL
